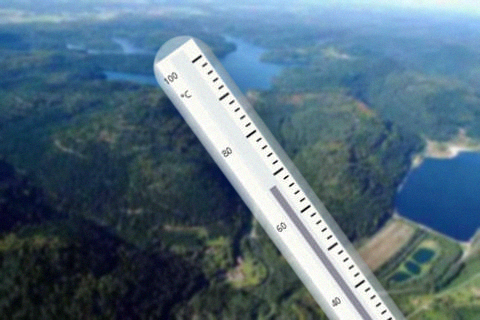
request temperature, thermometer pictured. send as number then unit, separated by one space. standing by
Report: 68 °C
